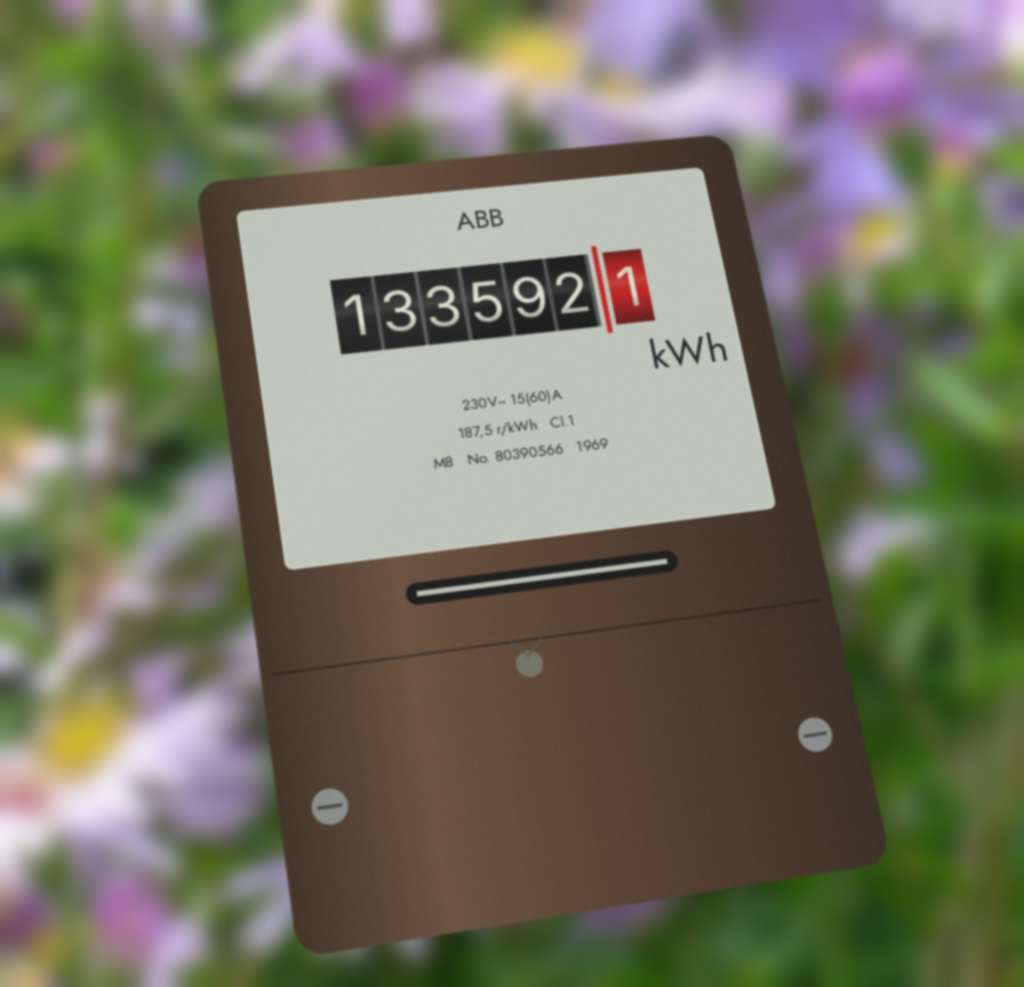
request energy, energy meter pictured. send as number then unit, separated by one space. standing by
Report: 133592.1 kWh
